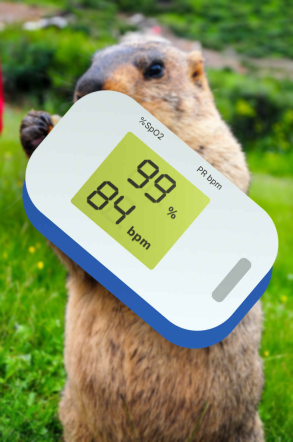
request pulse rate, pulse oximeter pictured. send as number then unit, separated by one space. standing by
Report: 84 bpm
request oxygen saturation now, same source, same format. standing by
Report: 99 %
